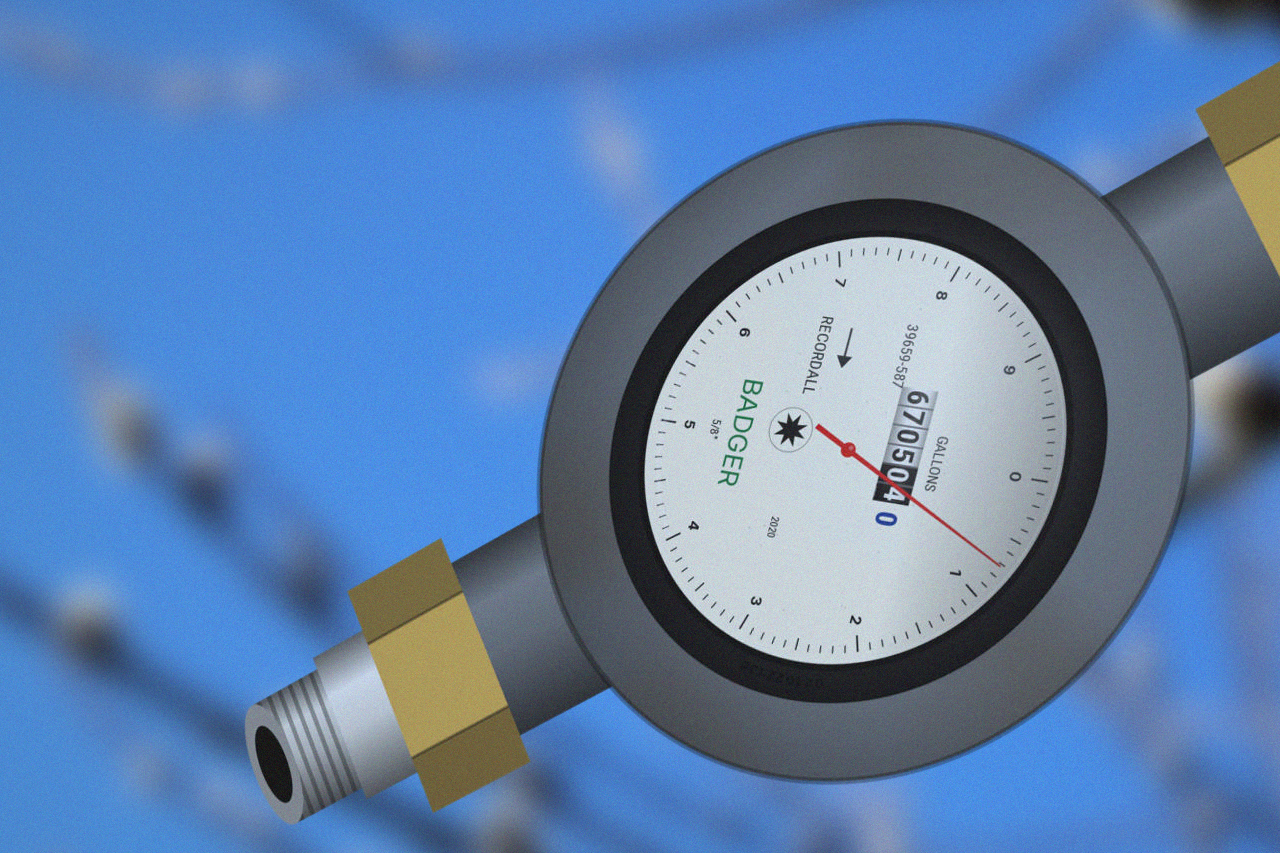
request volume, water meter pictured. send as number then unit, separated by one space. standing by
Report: 6705040.7 gal
